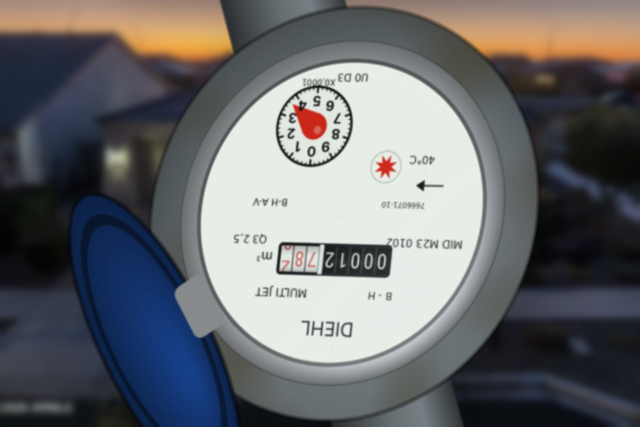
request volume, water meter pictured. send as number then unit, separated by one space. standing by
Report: 12.7823 m³
